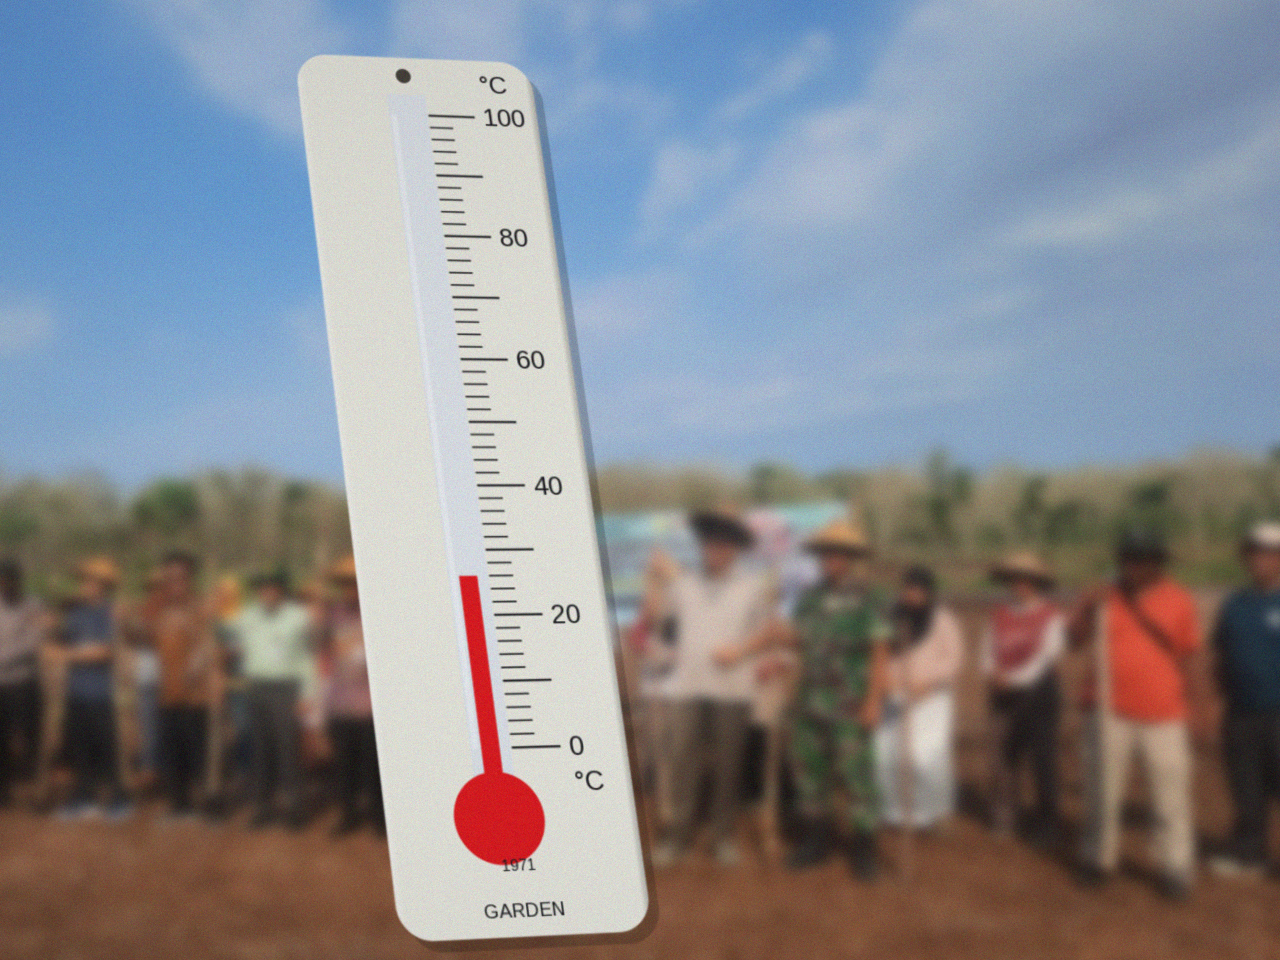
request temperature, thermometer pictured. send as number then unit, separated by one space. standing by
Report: 26 °C
